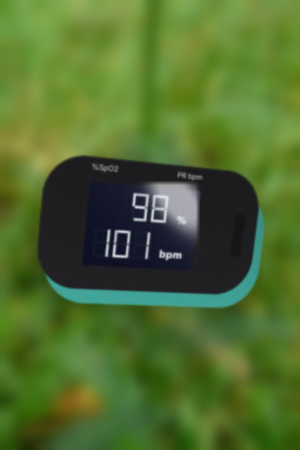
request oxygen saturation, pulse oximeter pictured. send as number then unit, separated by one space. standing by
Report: 98 %
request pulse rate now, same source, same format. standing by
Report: 101 bpm
